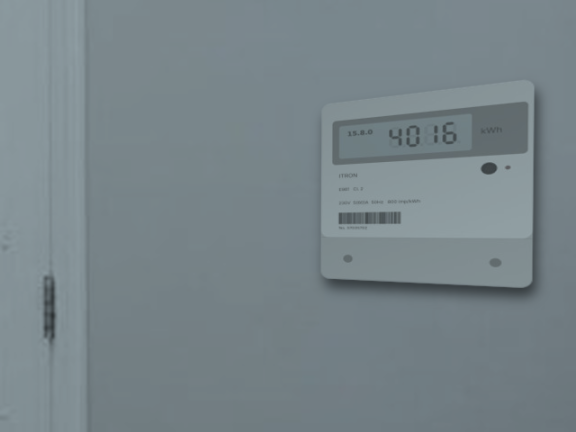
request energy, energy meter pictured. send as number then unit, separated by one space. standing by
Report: 4016 kWh
